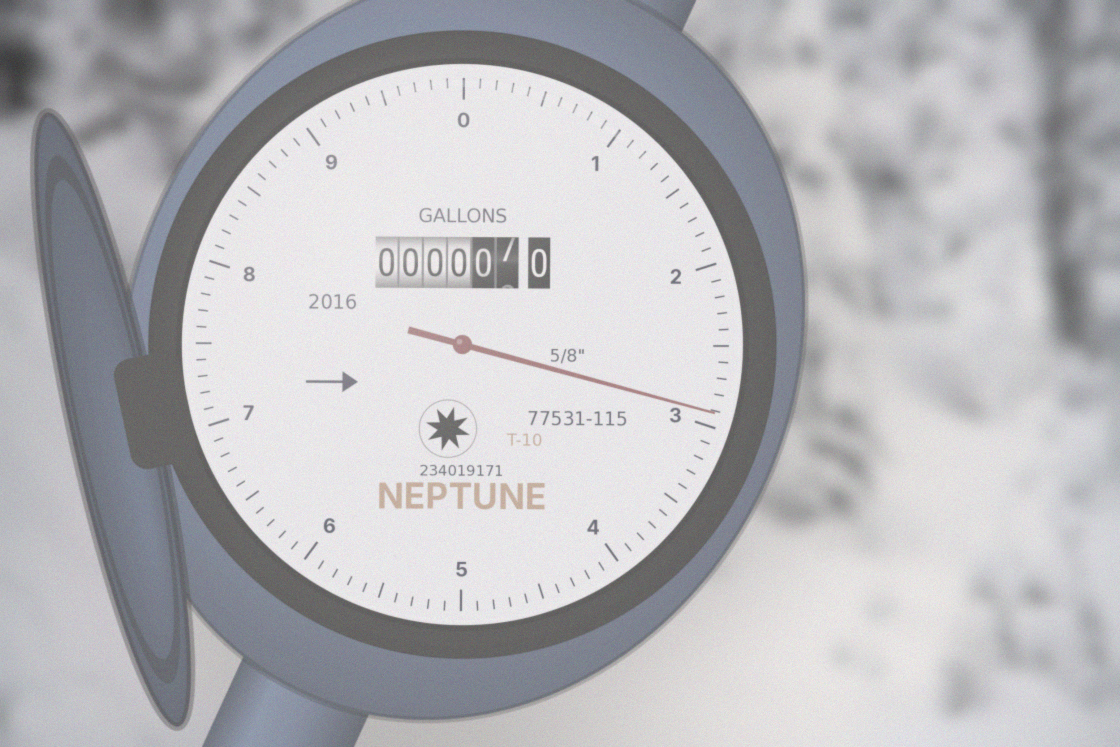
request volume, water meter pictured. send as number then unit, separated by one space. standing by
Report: 72.9 gal
